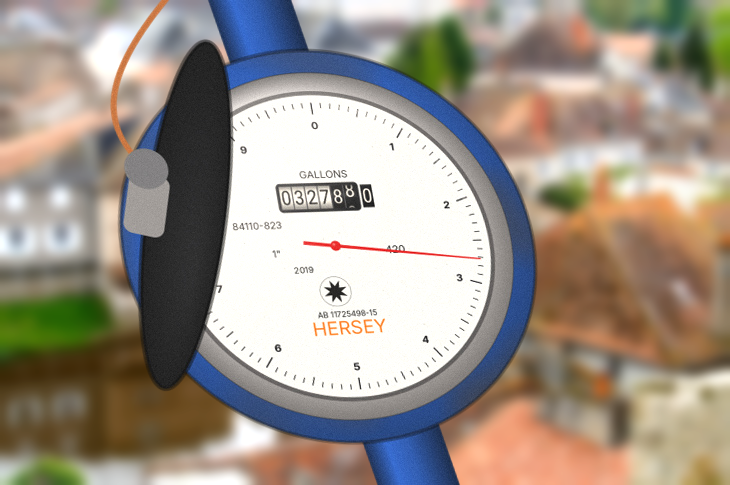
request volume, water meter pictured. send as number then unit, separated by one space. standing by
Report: 327882.7 gal
